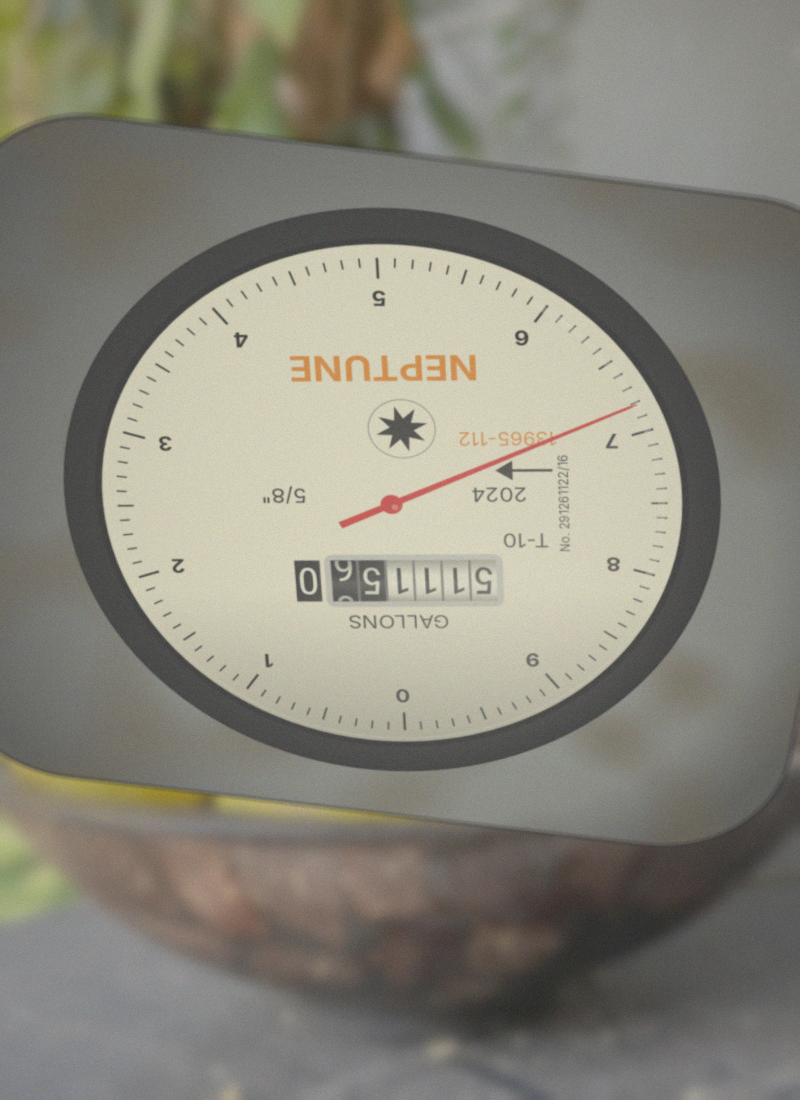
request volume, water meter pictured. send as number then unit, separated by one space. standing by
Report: 5111556.8 gal
